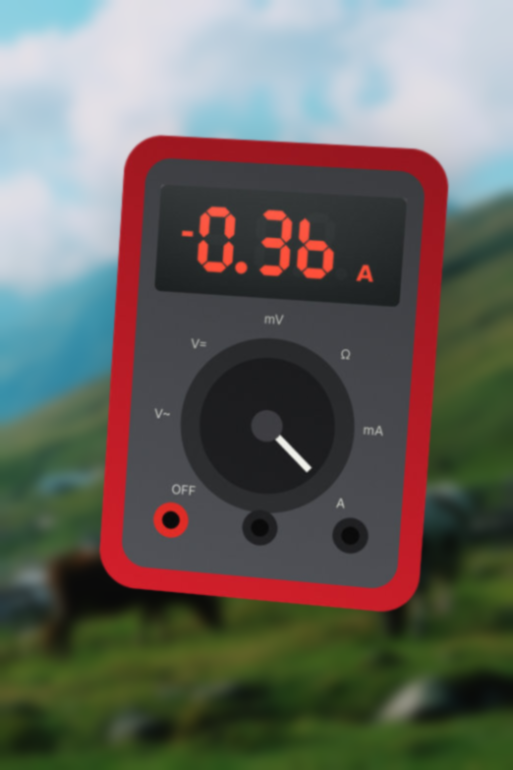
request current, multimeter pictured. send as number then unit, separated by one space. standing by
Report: -0.36 A
